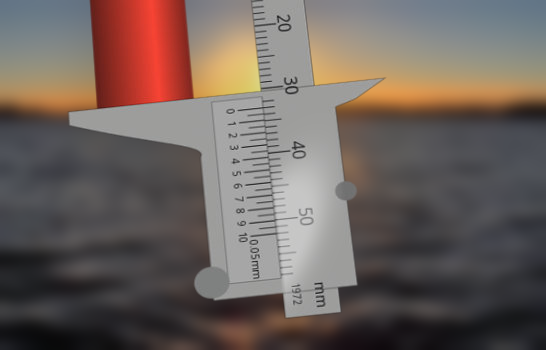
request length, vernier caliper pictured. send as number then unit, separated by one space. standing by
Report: 33.0 mm
